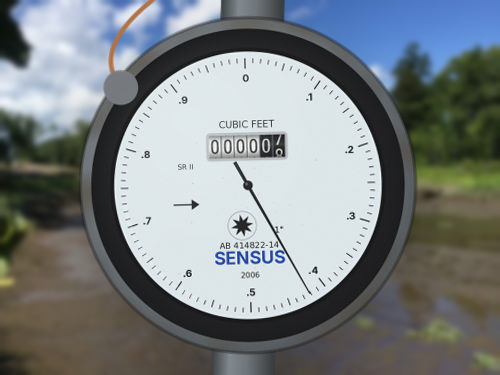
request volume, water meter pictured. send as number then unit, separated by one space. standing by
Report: 7.42 ft³
